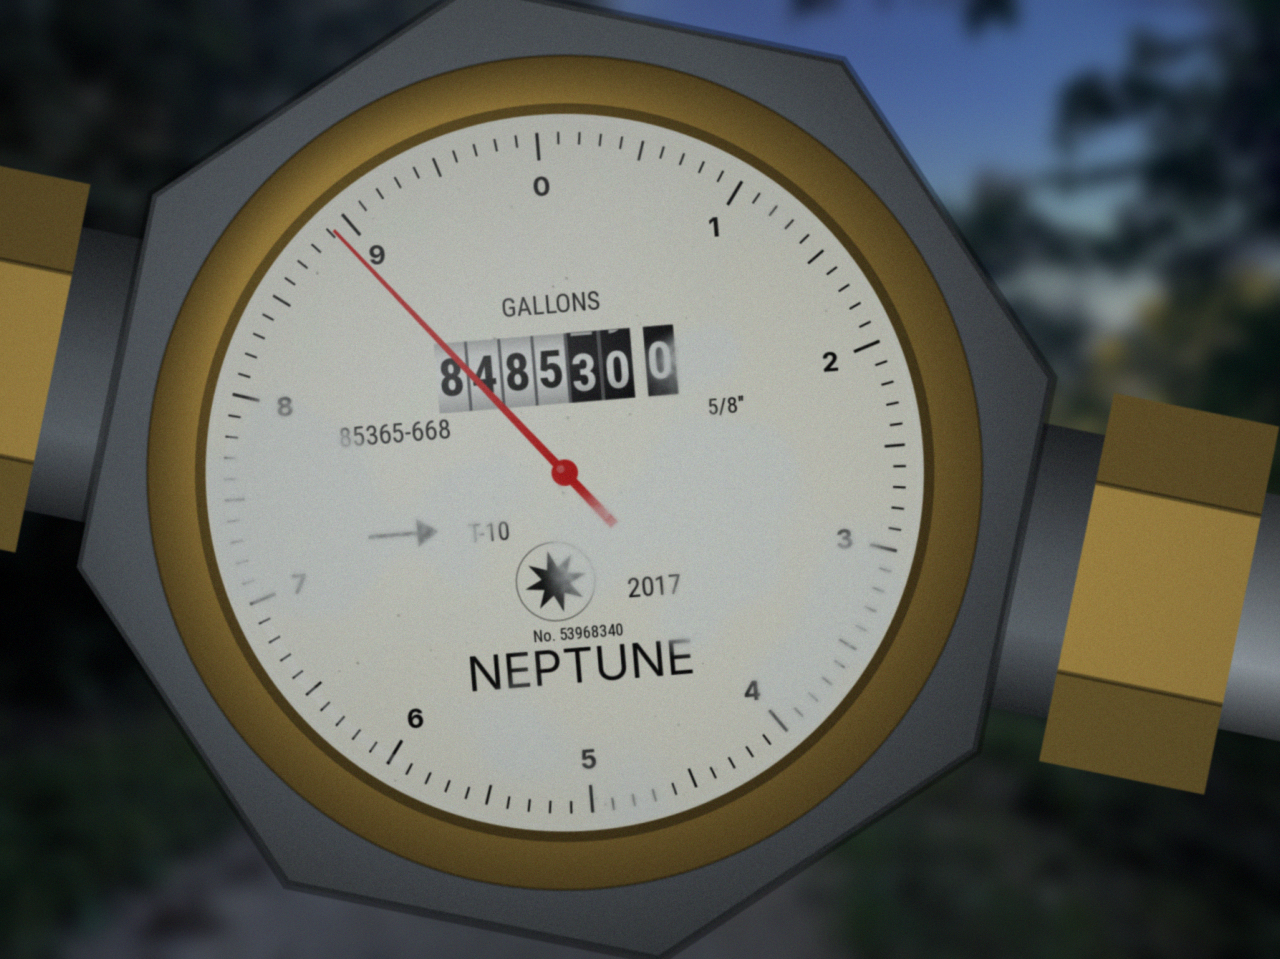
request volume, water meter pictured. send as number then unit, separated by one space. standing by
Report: 8485298.9 gal
